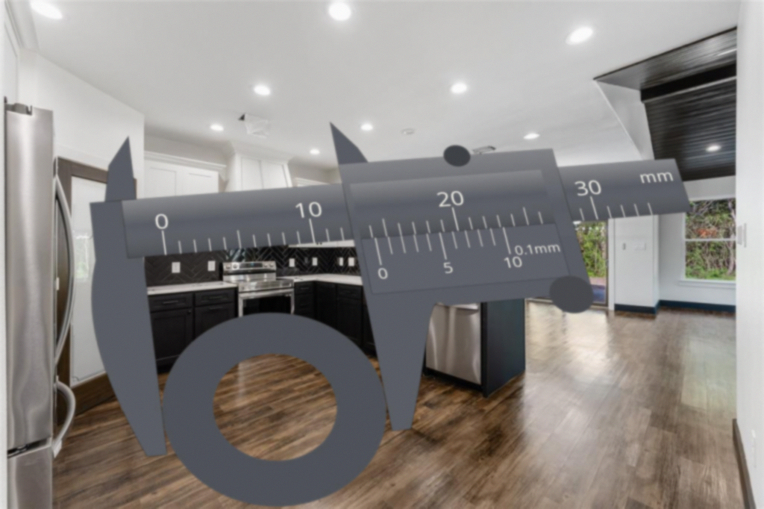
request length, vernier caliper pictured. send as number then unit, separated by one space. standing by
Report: 14.2 mm
